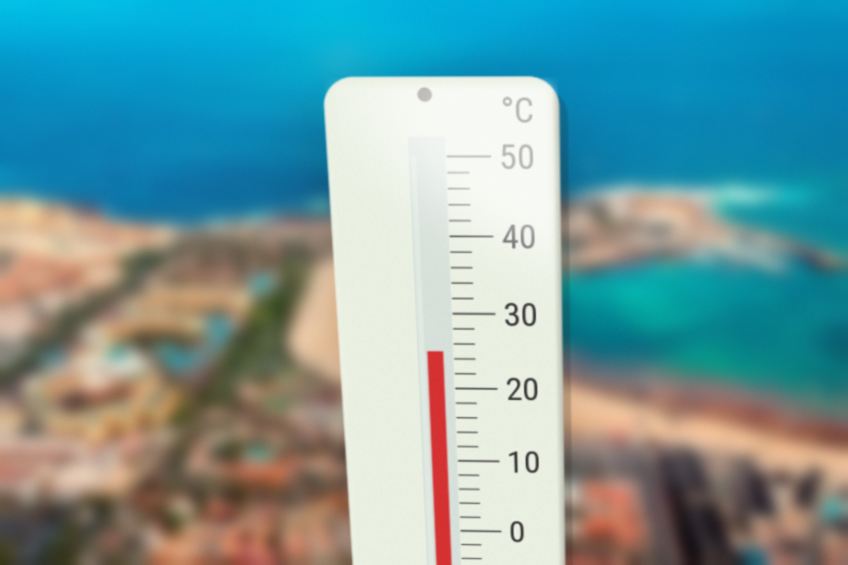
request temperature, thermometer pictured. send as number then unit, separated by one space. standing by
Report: 25 °C
